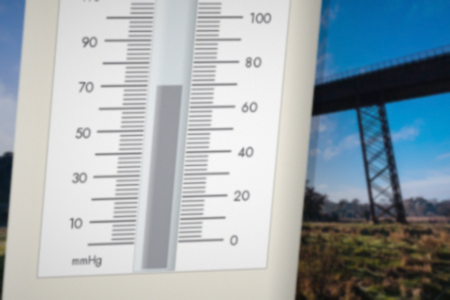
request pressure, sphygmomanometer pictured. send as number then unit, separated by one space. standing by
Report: 70 mmHg
